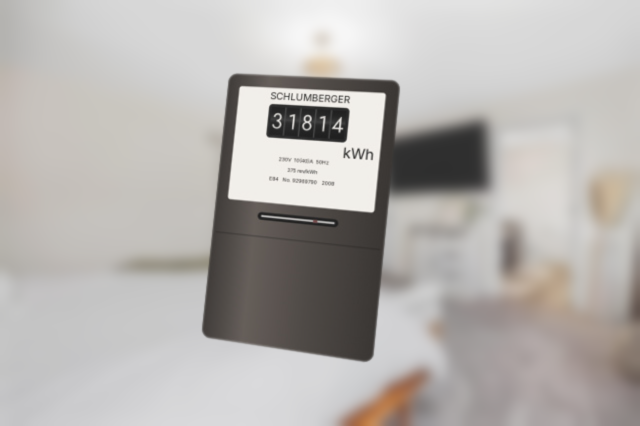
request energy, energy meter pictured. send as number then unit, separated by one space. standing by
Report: 31814 kWh
